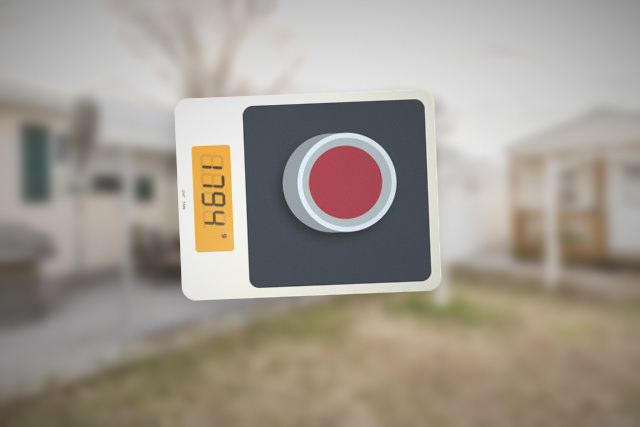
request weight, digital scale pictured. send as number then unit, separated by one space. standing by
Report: 1794 g
